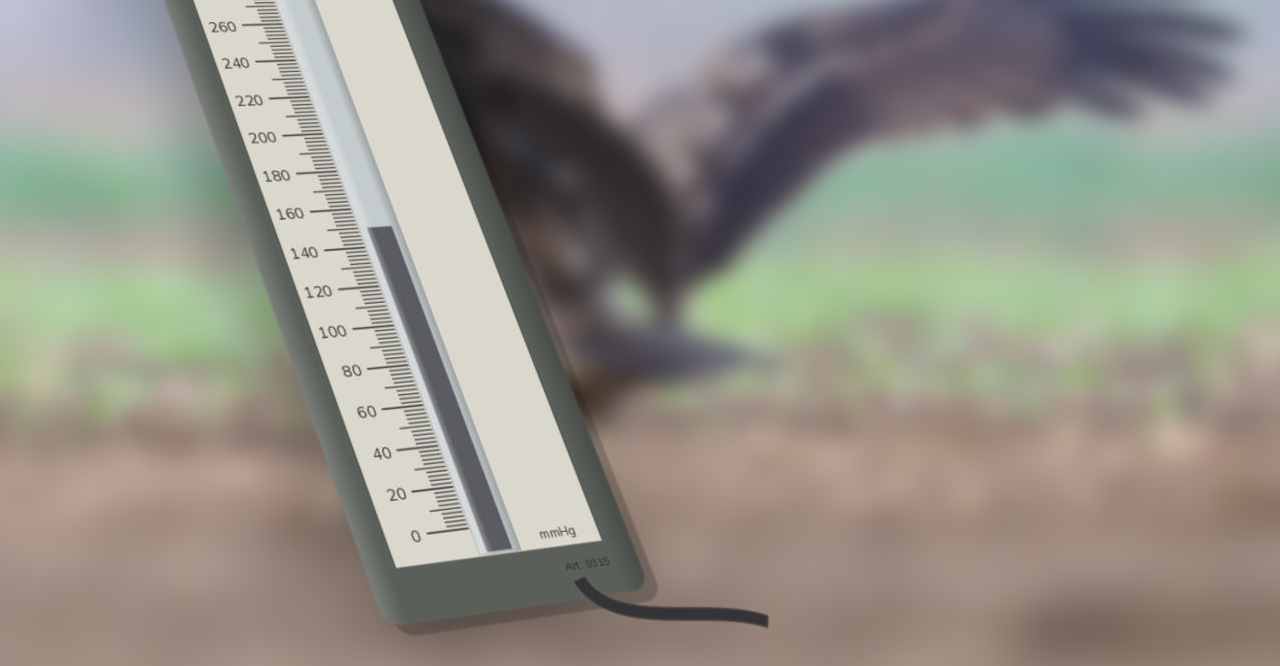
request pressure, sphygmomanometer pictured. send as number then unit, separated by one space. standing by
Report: 150 mmHg
